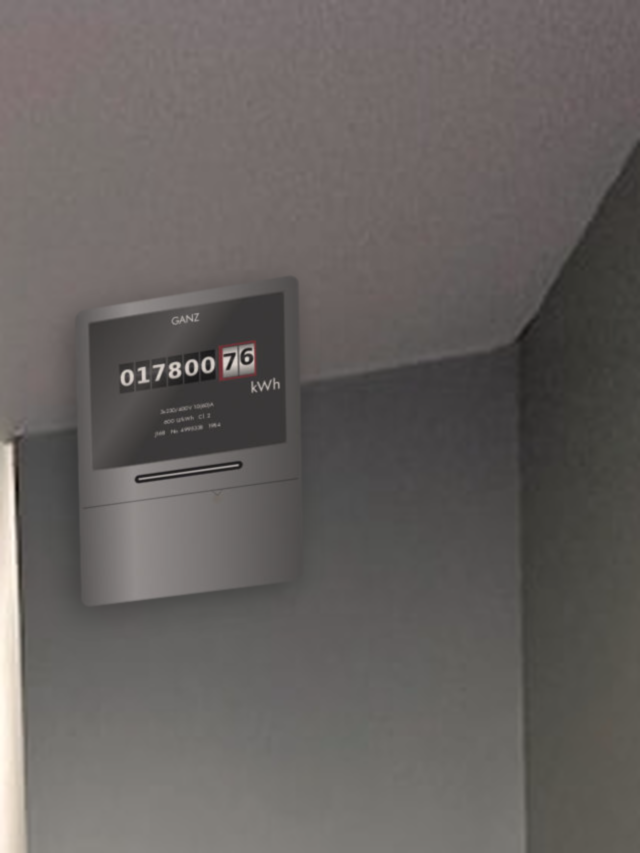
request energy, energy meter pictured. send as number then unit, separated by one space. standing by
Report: 17800.76 kWh
